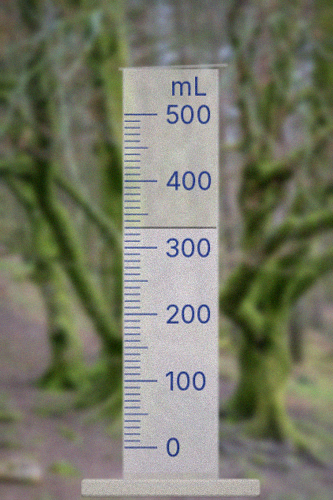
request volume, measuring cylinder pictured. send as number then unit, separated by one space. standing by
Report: 330 mL
